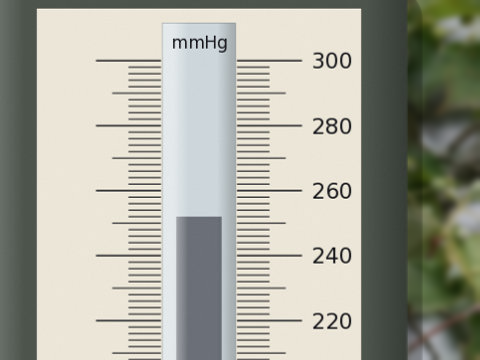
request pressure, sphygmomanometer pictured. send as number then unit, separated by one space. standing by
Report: 252 mmHg
